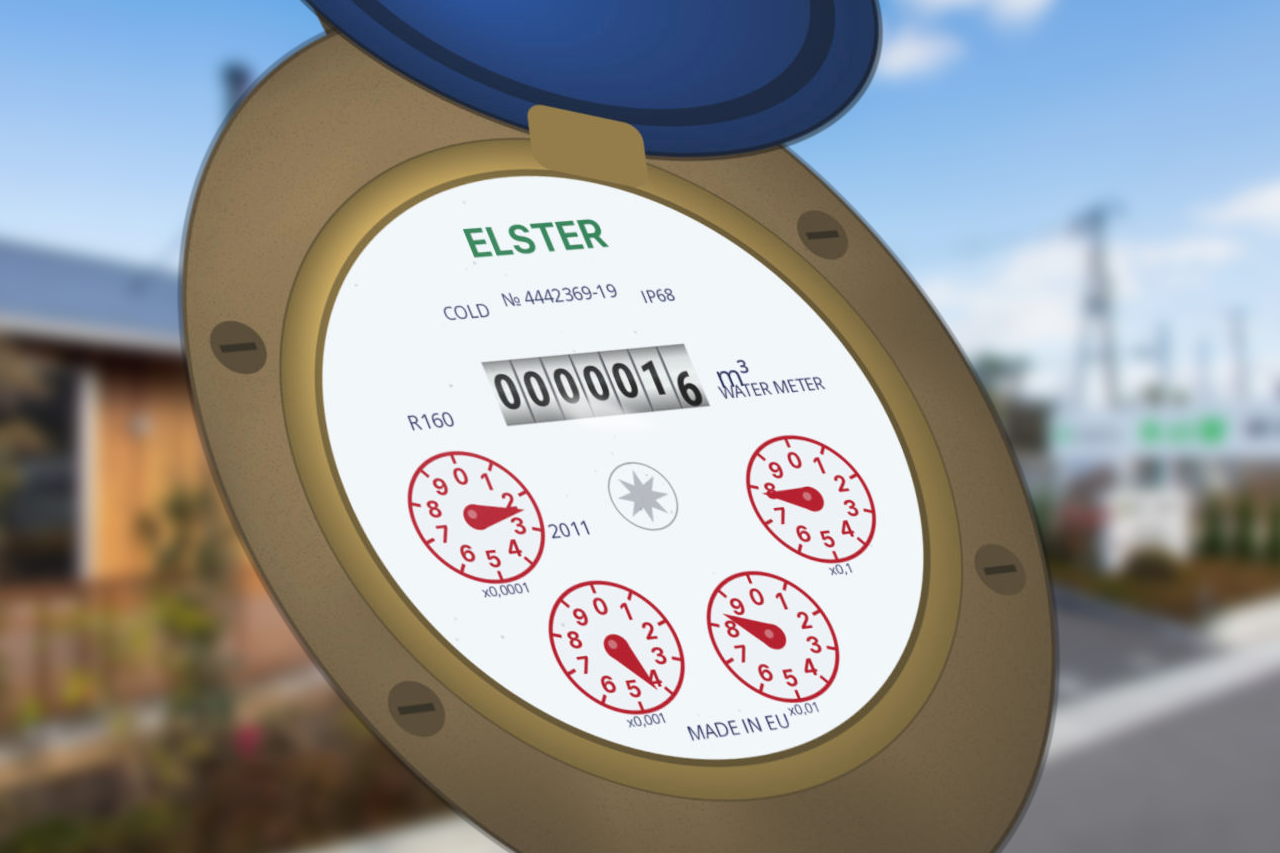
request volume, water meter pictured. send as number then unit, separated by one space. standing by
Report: 15.7842 m³
